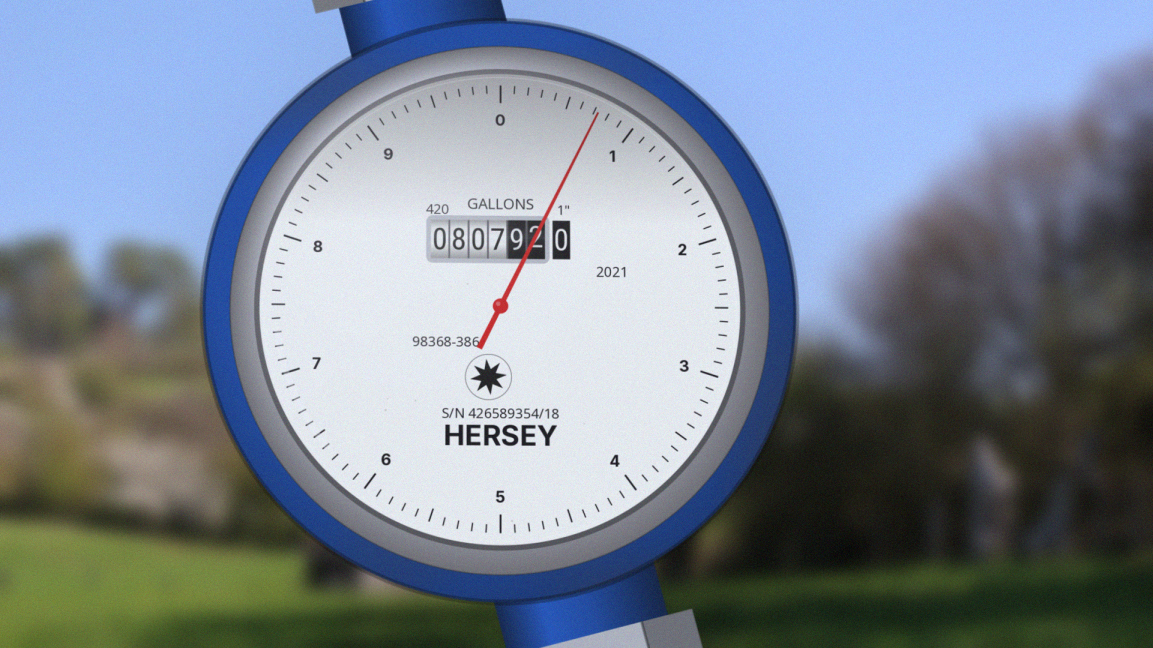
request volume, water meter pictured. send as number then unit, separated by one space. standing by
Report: 807920.7 gal
